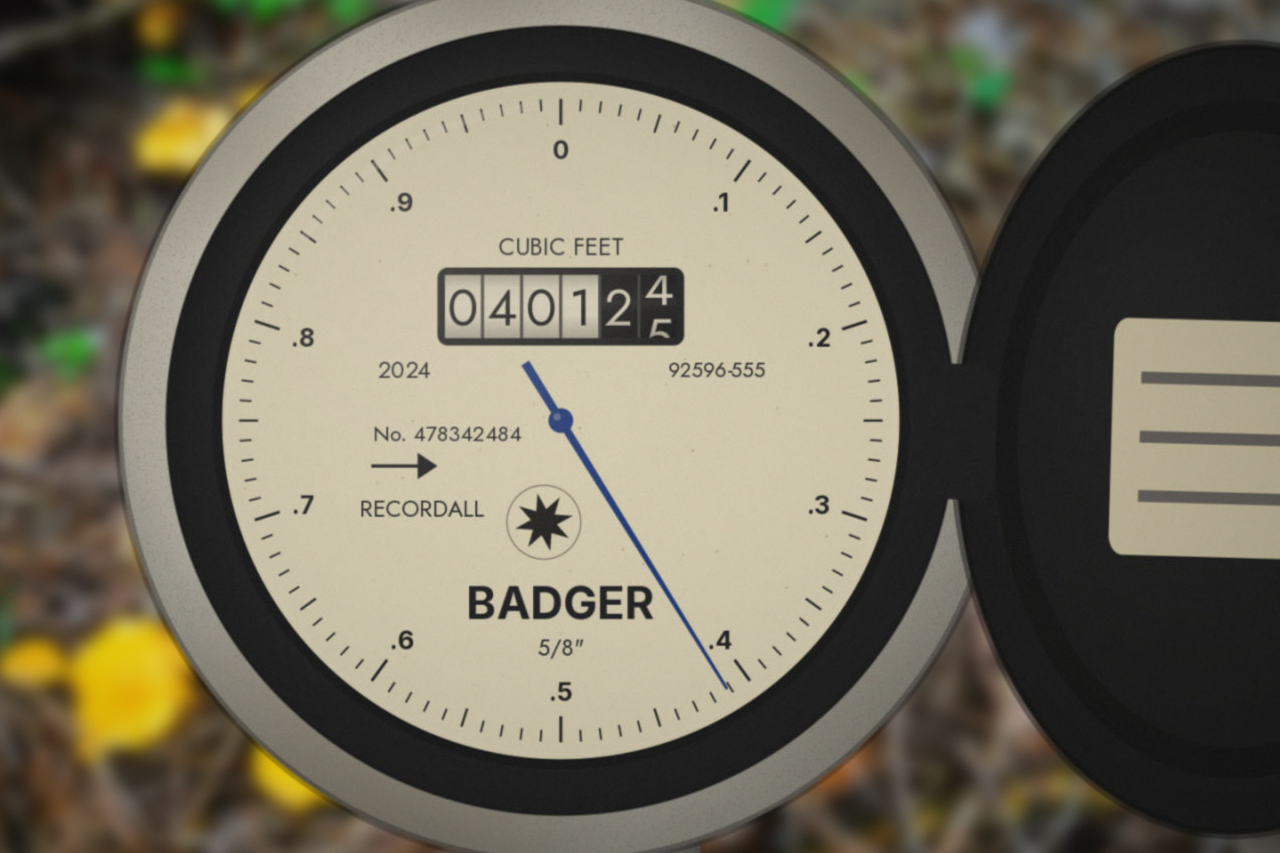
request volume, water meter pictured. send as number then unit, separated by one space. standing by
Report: 40124.41 ft³
